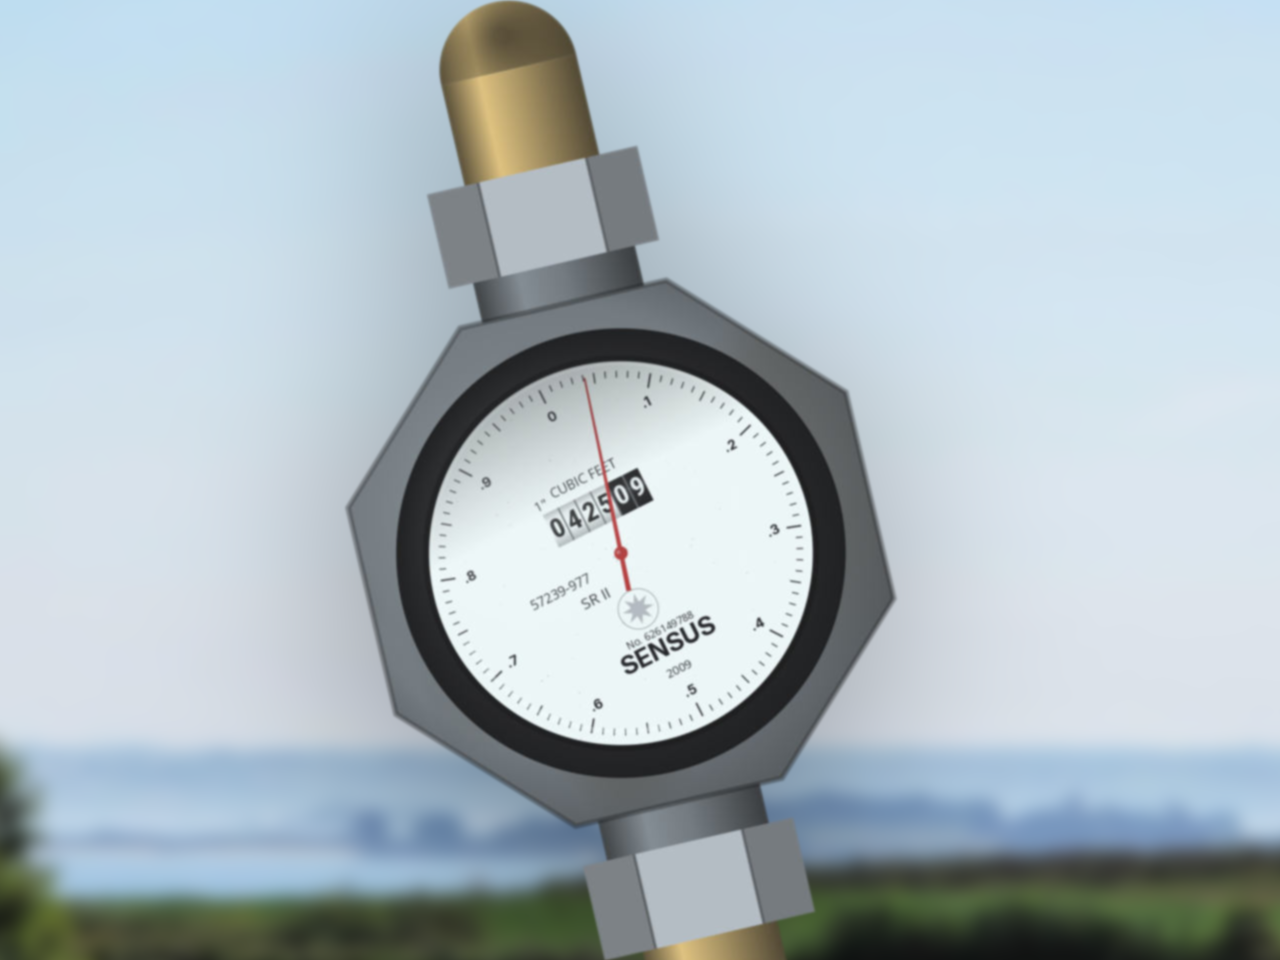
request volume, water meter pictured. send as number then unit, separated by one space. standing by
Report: 42509.04 ft³
